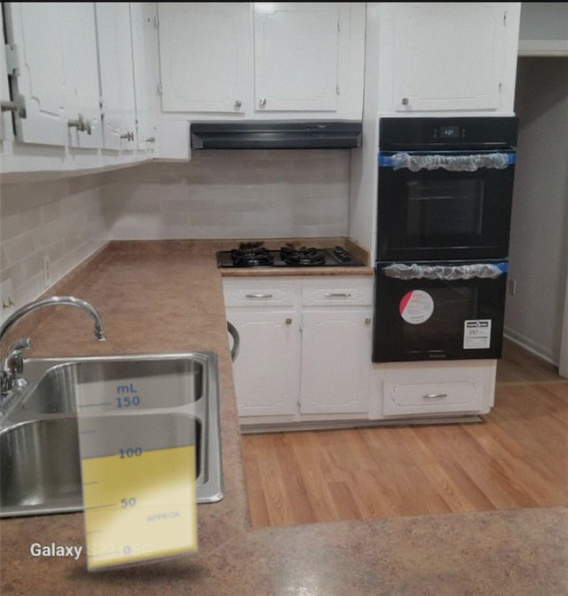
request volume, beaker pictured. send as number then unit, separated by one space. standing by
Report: 100 mL
